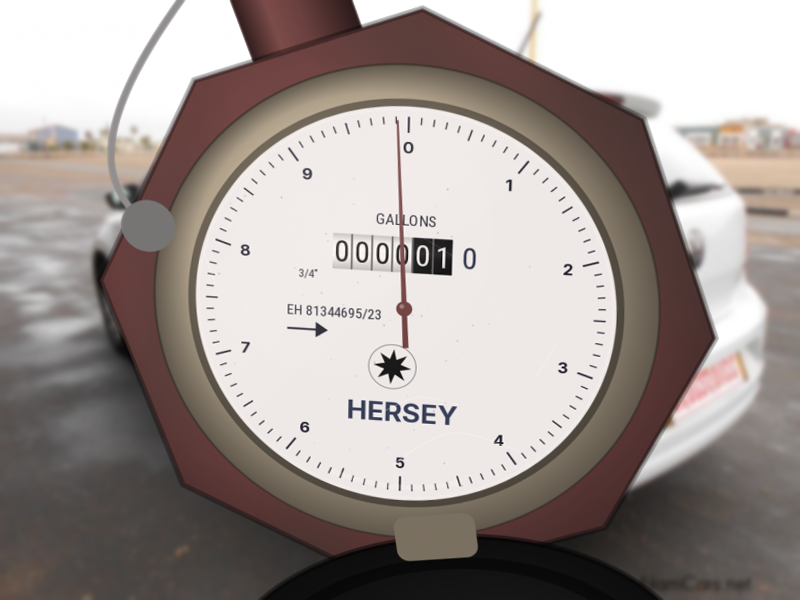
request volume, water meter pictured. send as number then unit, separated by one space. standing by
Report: 9.9 gal
